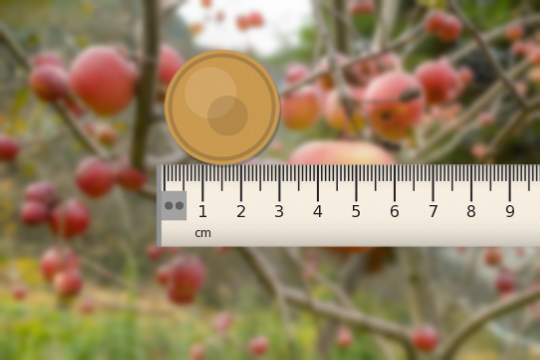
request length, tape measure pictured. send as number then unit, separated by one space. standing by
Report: 3 cm
